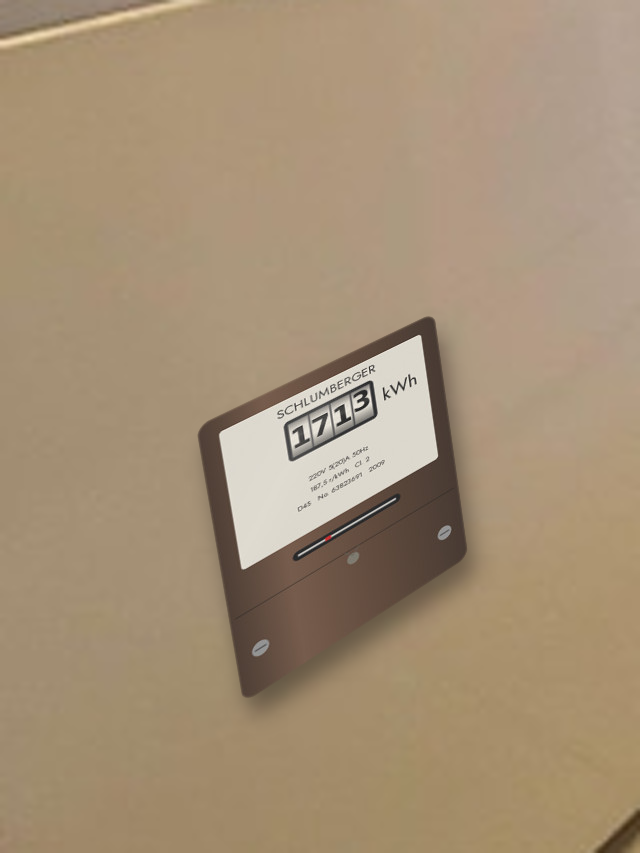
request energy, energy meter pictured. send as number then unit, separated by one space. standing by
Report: 1713 kWh
